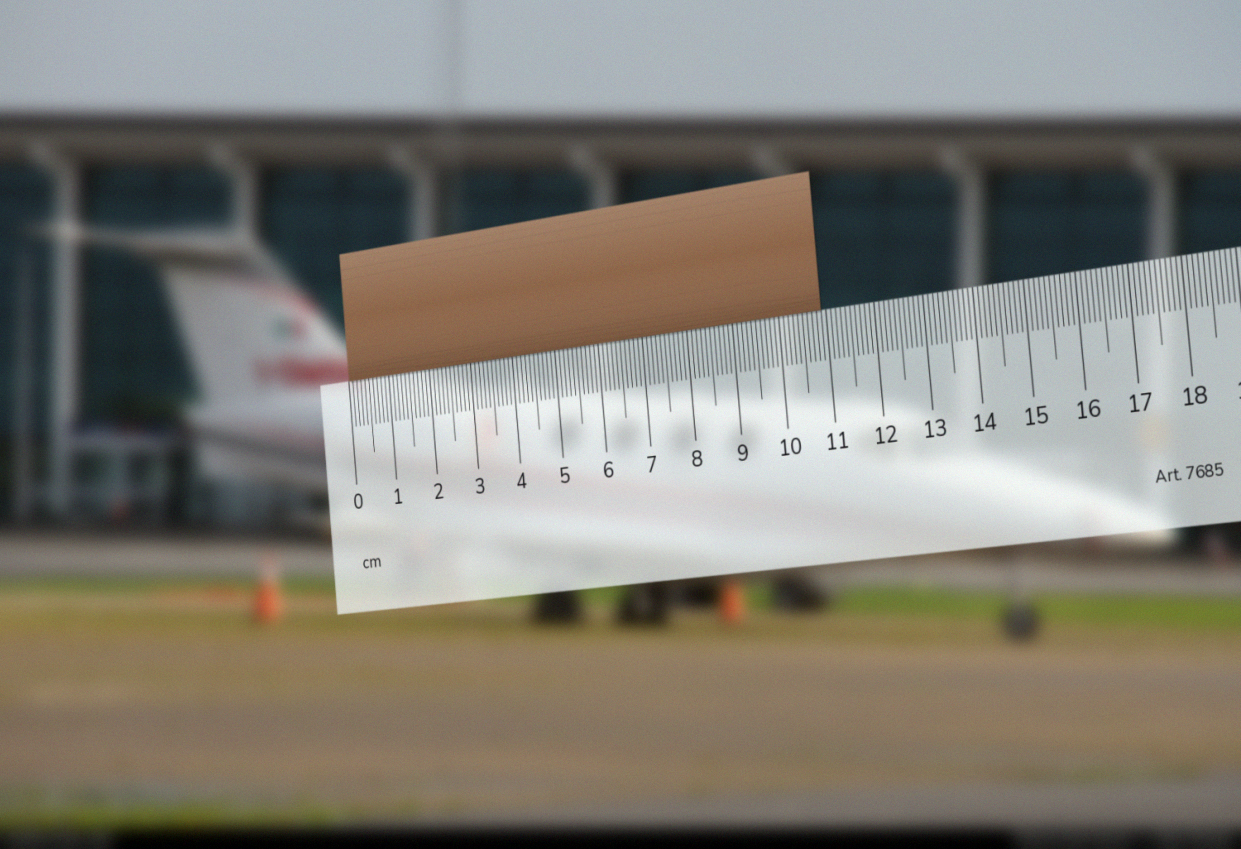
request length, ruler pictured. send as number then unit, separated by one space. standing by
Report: 10.9 cm
